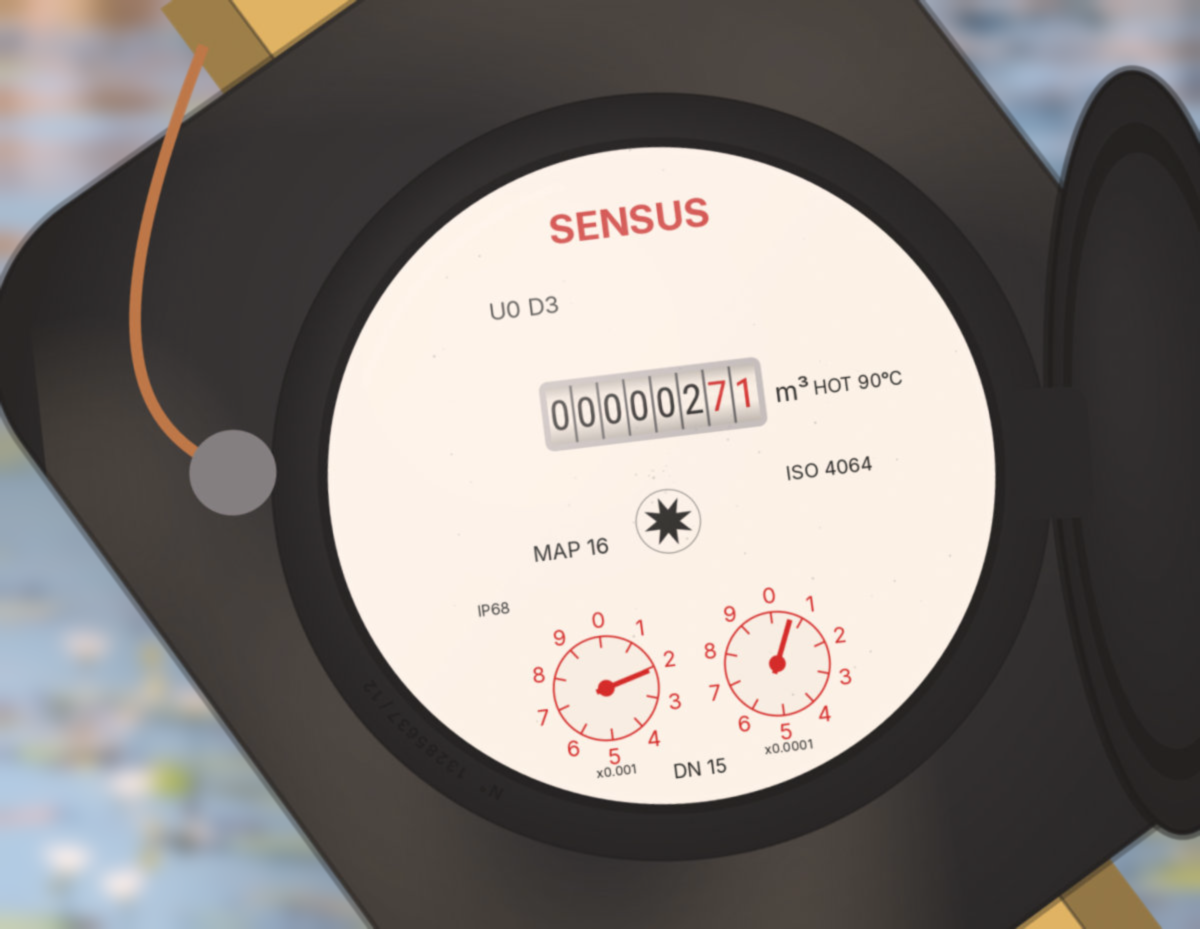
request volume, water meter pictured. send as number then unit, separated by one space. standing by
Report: 2.7120 m³
